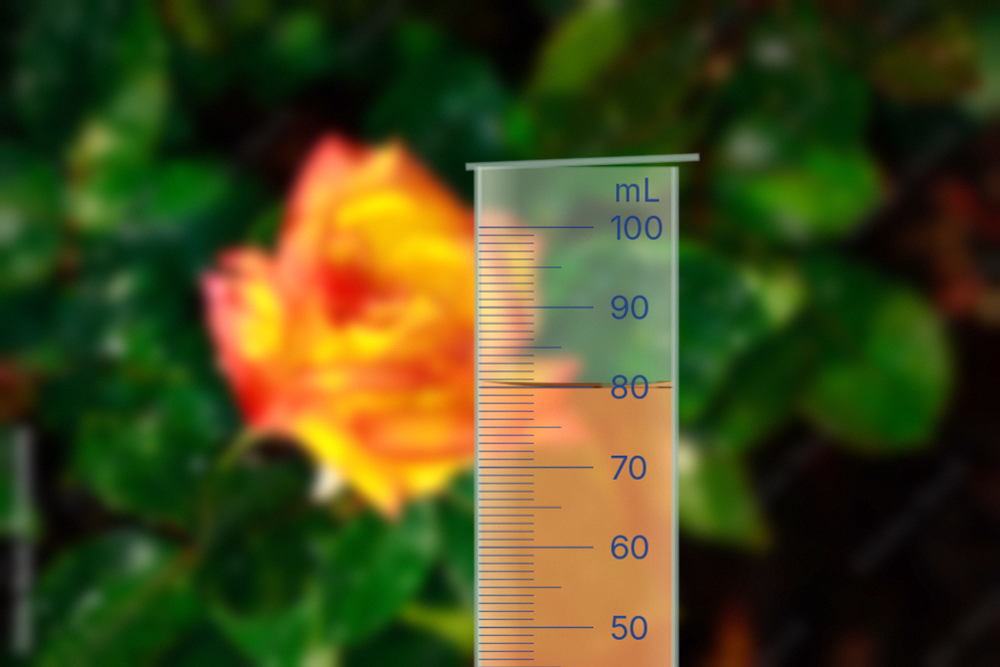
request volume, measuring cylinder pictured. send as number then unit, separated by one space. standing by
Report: 80 mL
